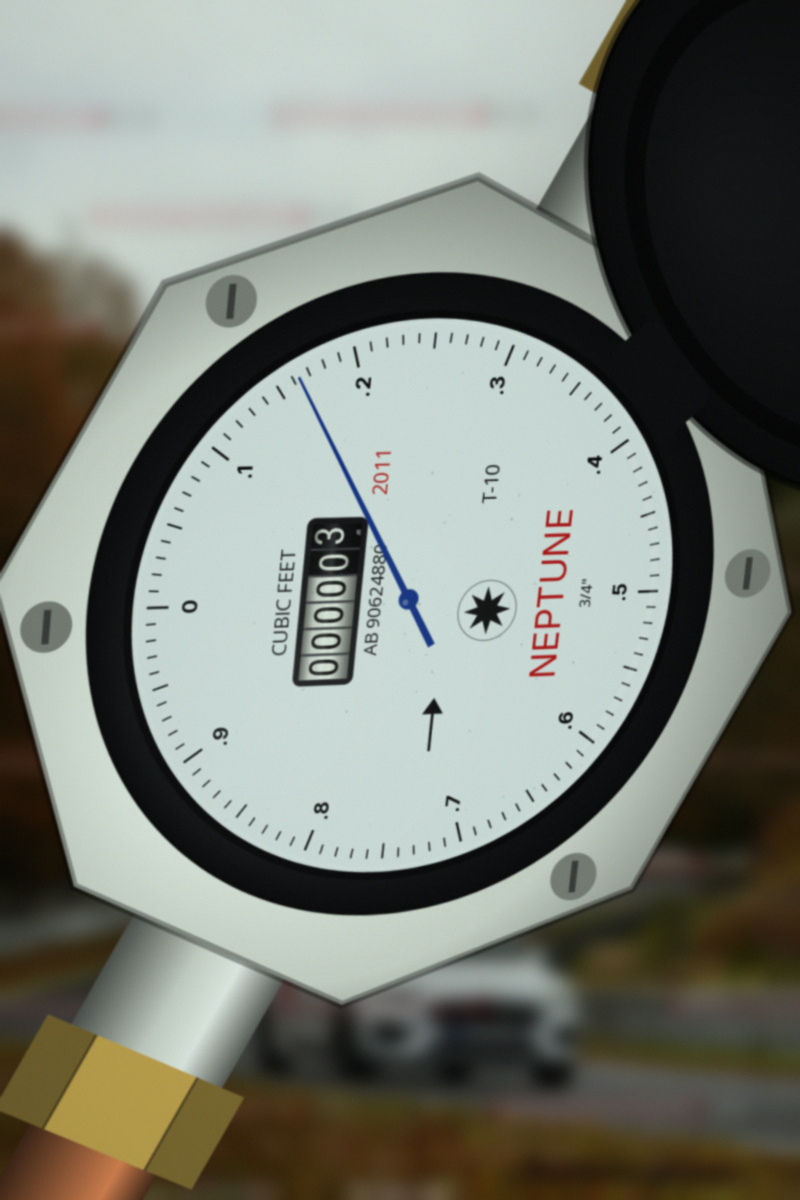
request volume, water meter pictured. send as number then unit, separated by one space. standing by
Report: 3.16 ft³
